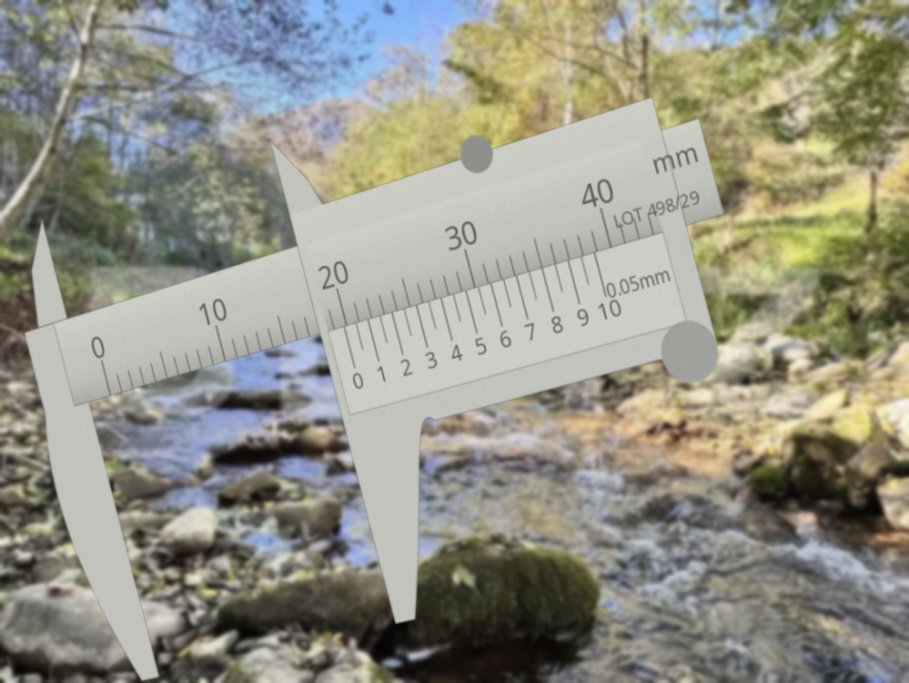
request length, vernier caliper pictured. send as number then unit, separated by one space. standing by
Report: 19.8 mm
